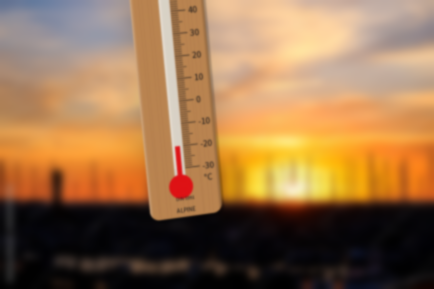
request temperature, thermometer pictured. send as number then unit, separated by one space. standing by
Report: -20 °C
